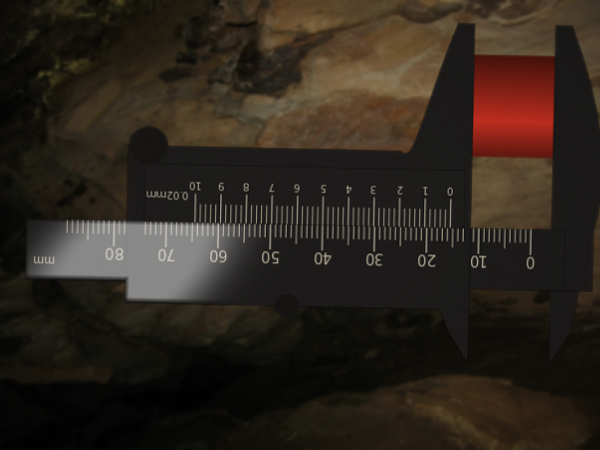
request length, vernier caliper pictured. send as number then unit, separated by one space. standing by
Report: 15.5 mm
